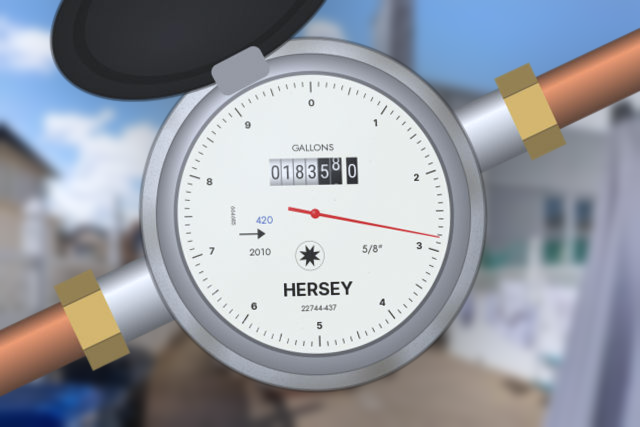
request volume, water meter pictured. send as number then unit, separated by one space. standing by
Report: 183582.8 gal
